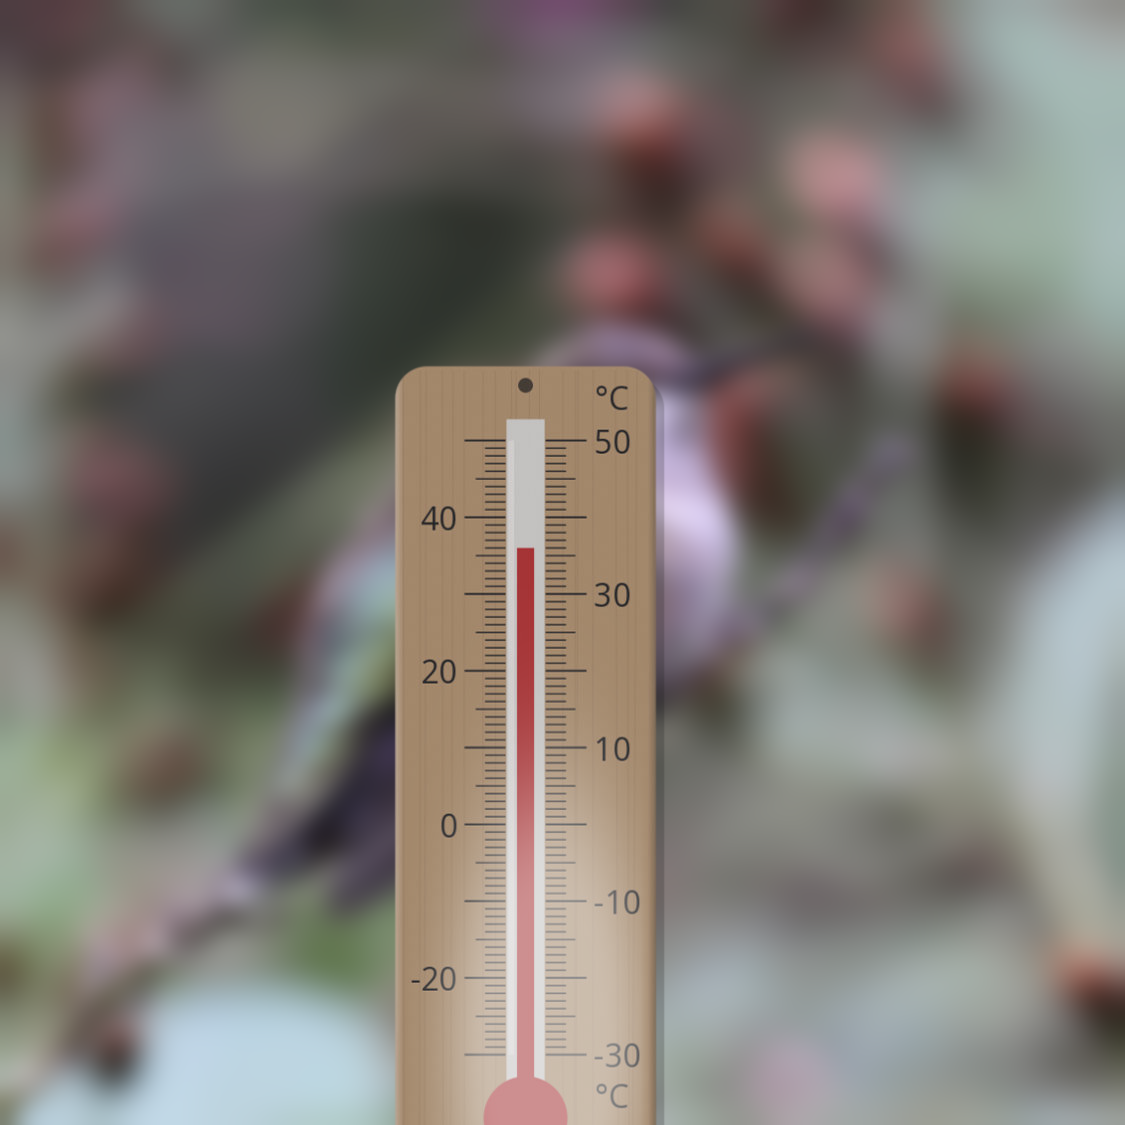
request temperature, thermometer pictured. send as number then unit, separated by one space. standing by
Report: 36 °C
